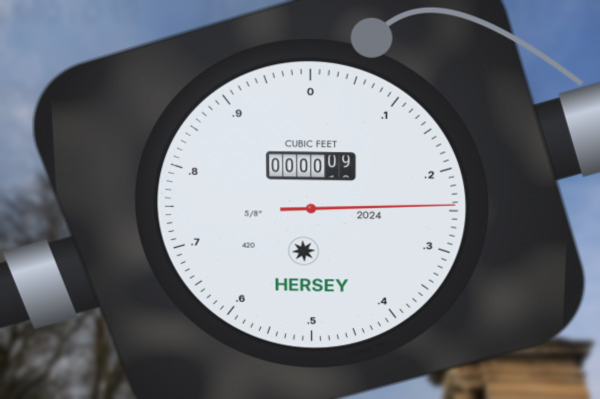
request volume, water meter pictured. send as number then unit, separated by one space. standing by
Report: 9.24 ft³
